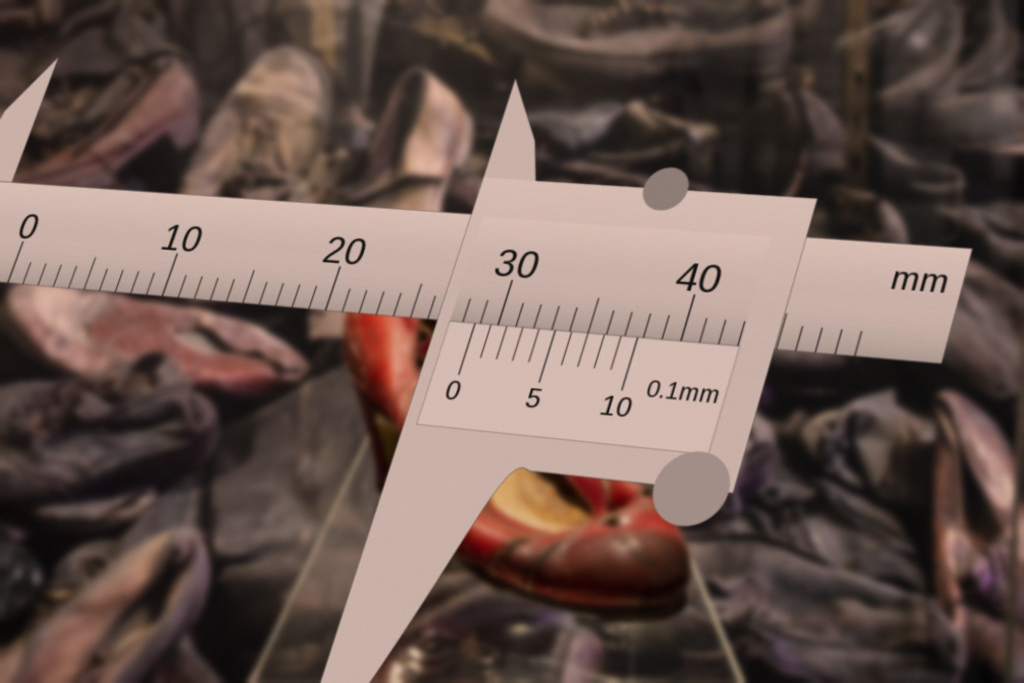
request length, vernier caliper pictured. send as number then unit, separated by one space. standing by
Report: 28.7 mm
